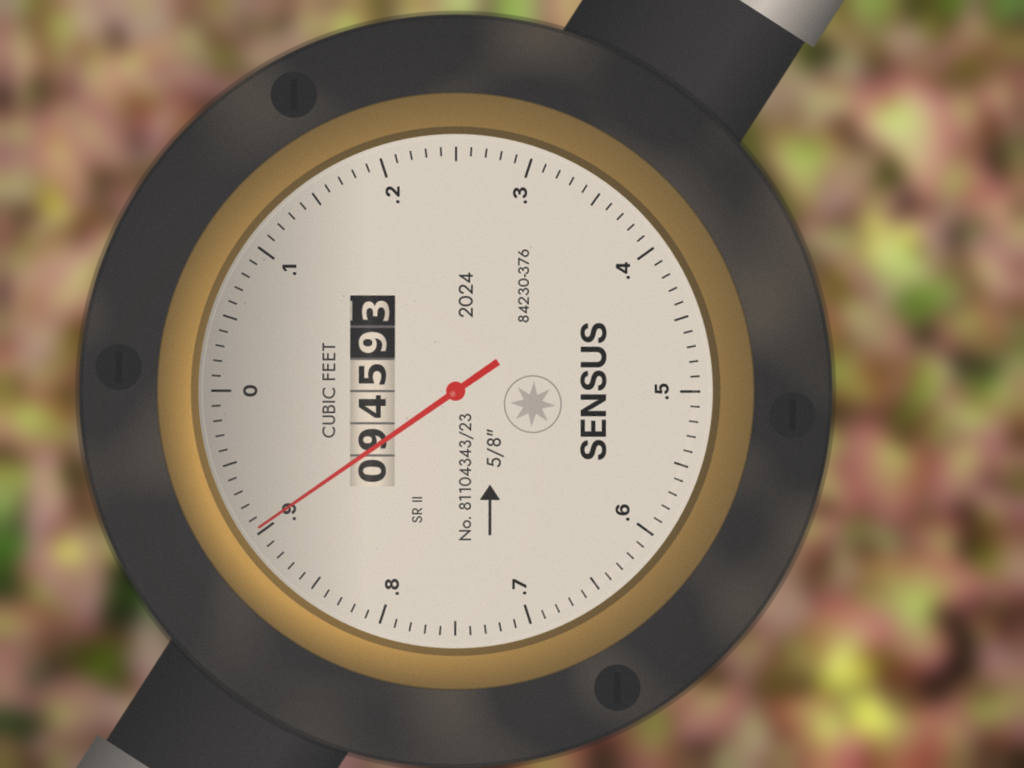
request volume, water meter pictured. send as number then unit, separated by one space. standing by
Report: 94592.90 ft³
